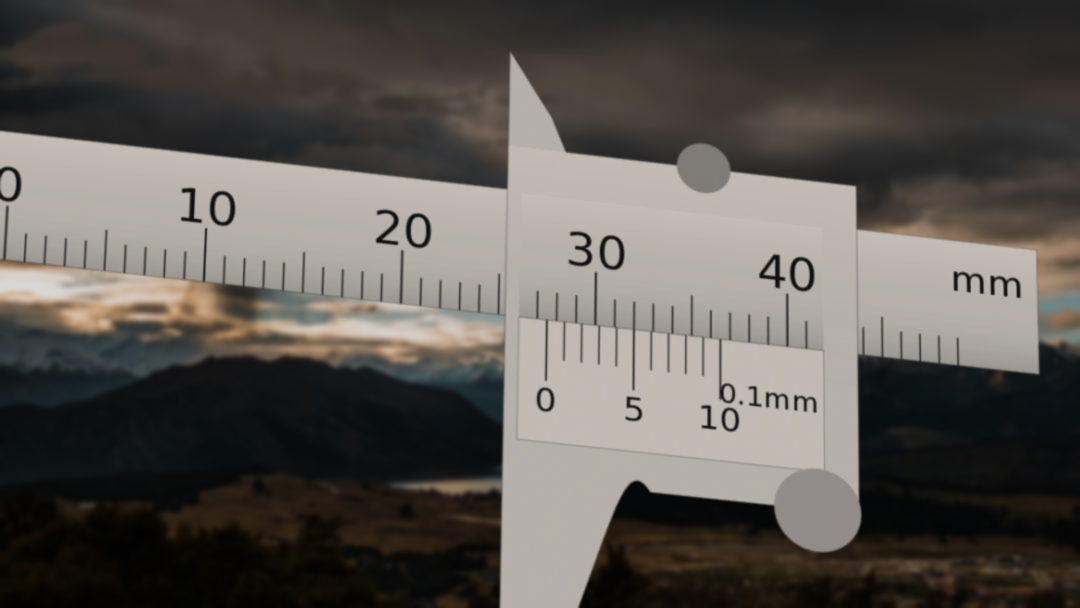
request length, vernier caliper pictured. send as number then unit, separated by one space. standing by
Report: 27.5 mm
